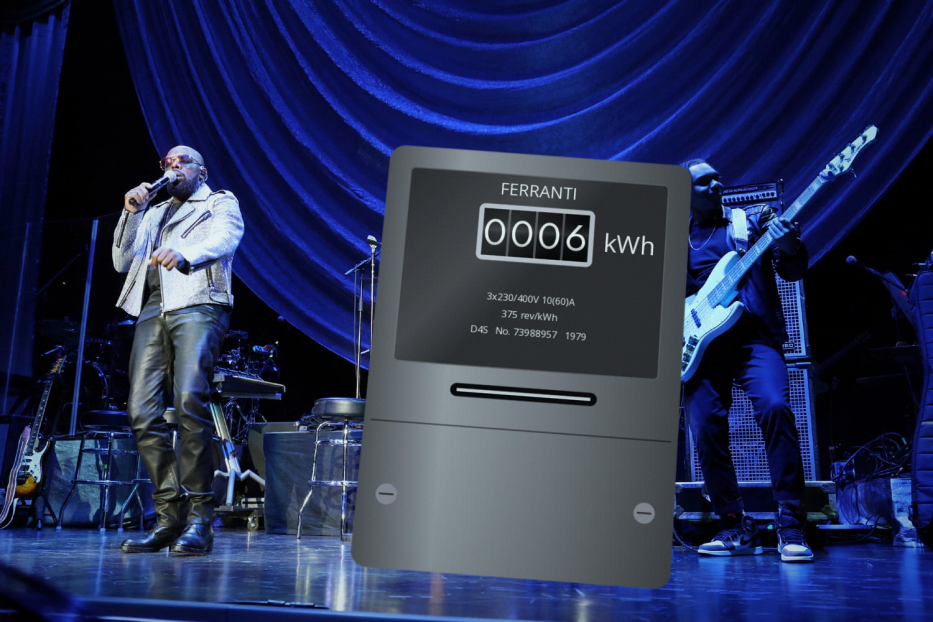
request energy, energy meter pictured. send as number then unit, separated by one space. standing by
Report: 6 kWh
